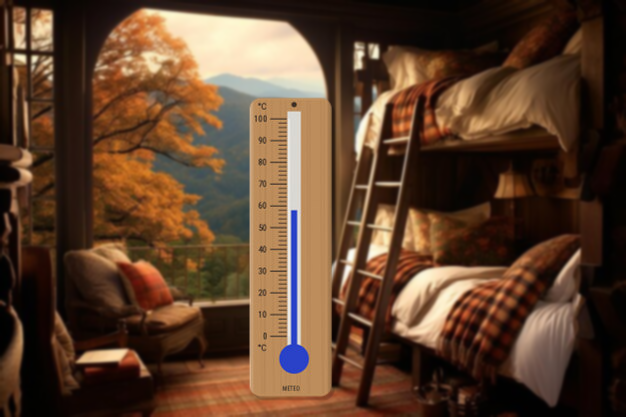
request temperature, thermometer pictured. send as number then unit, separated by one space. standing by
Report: 58 °C
